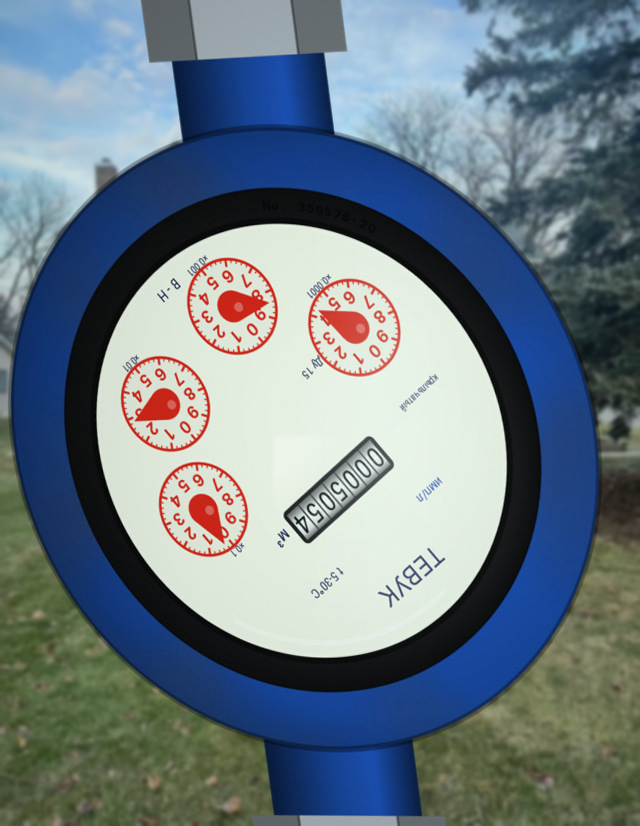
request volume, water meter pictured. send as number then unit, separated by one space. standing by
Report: 5054.0284 m³
